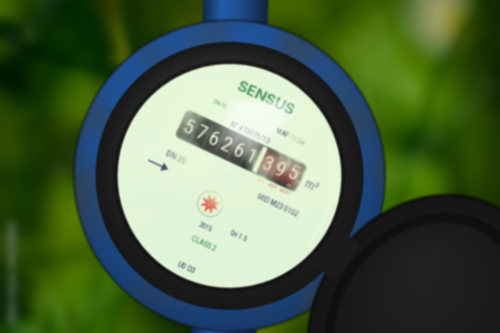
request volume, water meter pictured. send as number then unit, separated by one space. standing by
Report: 576261.395 m³
